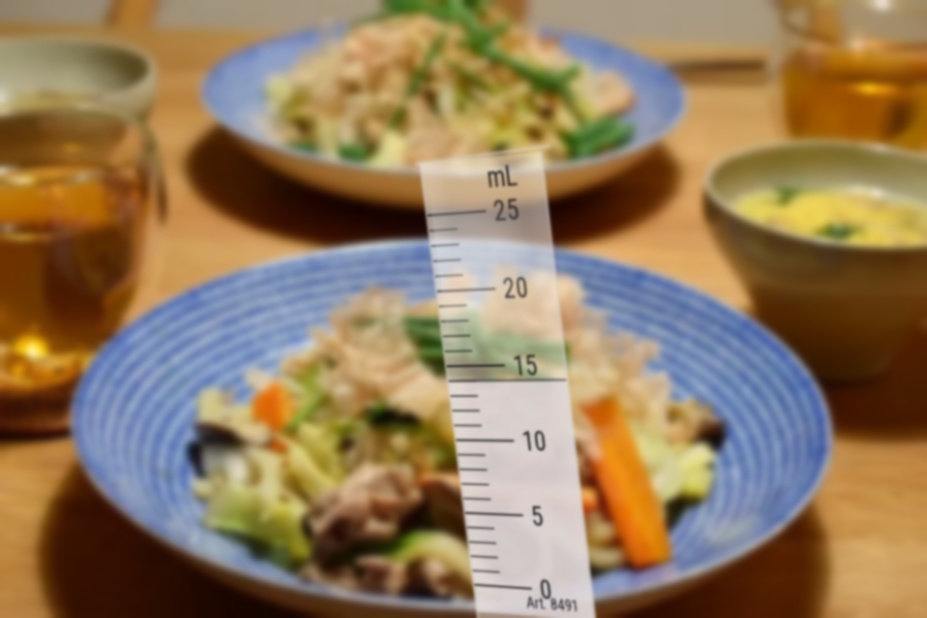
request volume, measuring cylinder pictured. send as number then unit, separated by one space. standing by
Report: 14 mL
